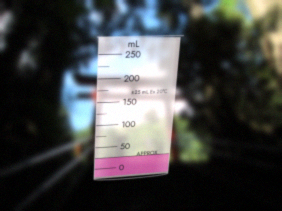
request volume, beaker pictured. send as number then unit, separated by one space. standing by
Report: 25 mL
